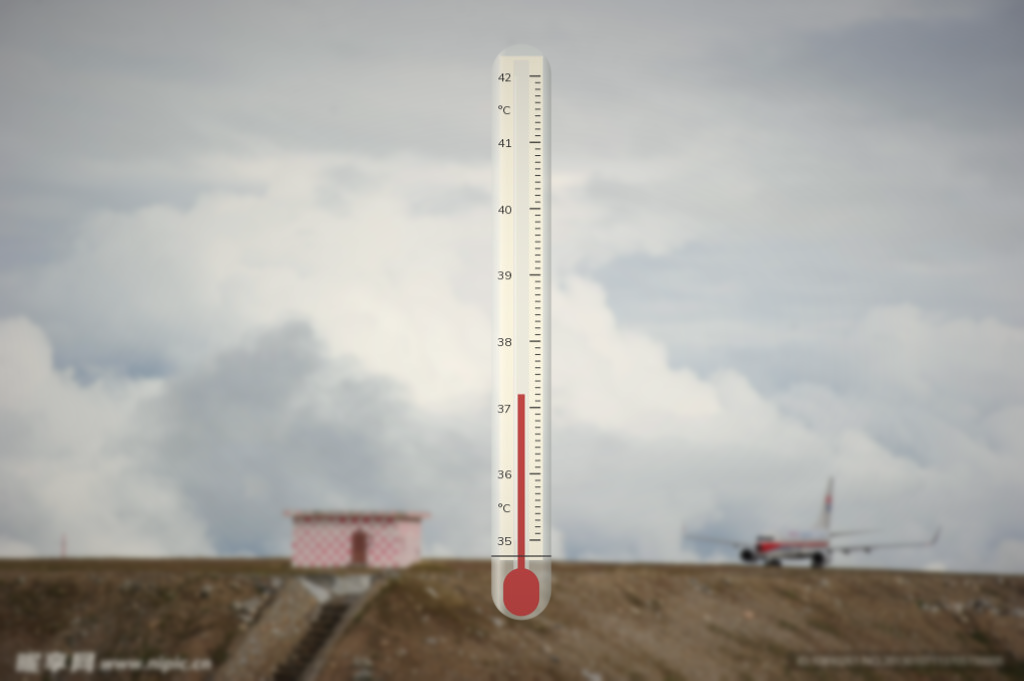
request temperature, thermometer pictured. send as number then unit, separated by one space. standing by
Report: 37.2 °C
